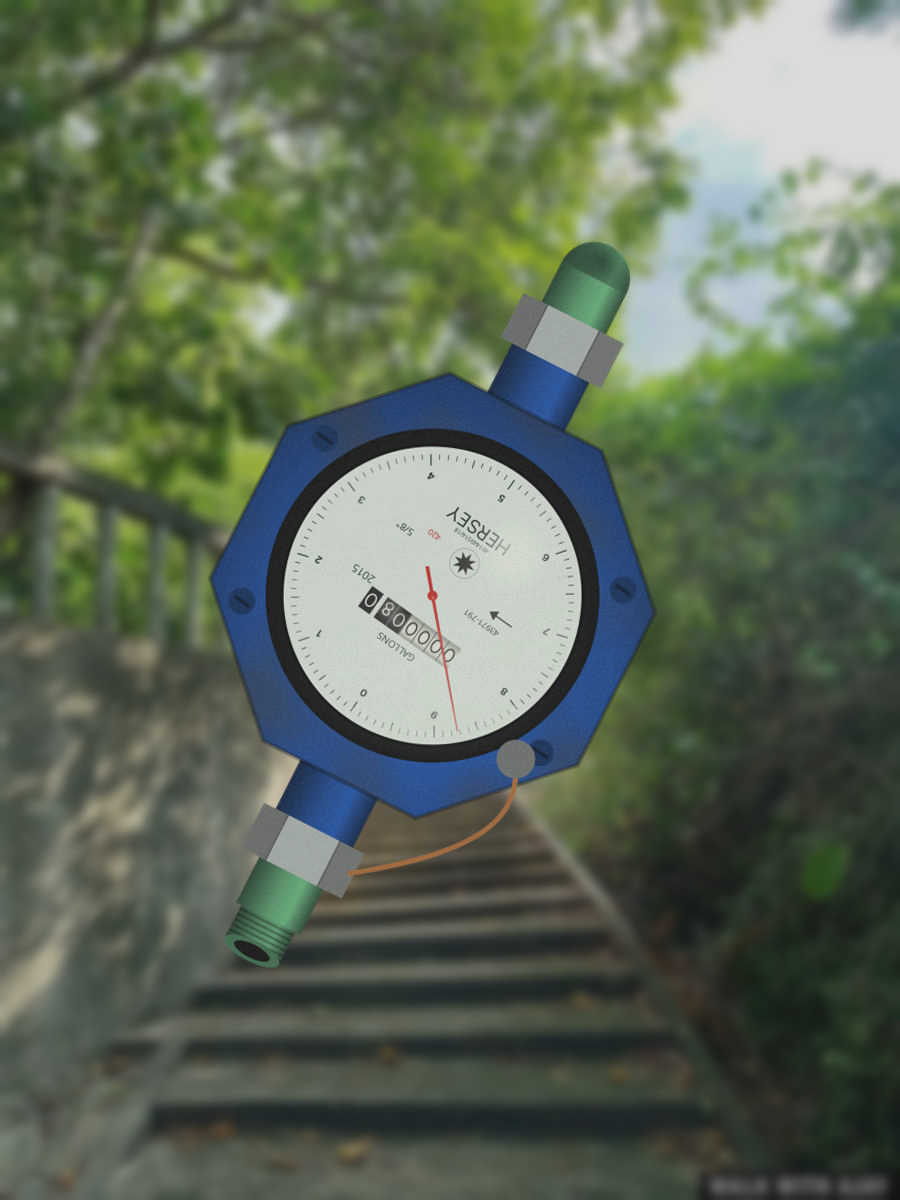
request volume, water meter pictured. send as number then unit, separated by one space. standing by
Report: 78.7 gal
